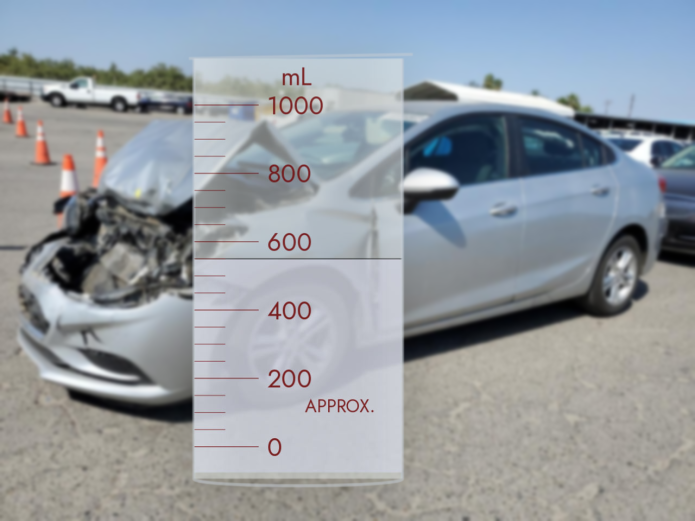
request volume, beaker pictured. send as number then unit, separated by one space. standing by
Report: 550 mL
